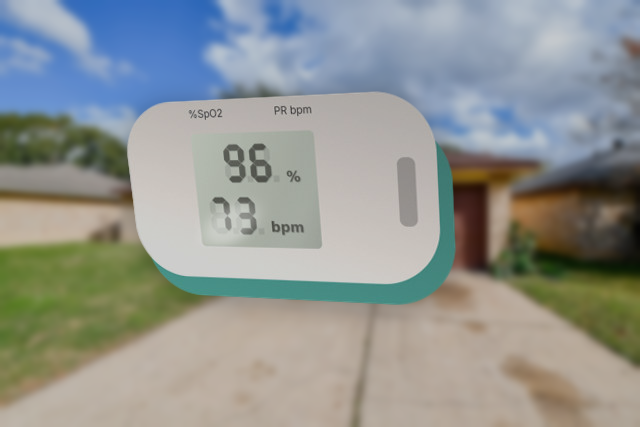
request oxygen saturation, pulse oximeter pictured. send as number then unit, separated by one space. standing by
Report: 96 %
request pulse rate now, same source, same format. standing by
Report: 73 bpm
